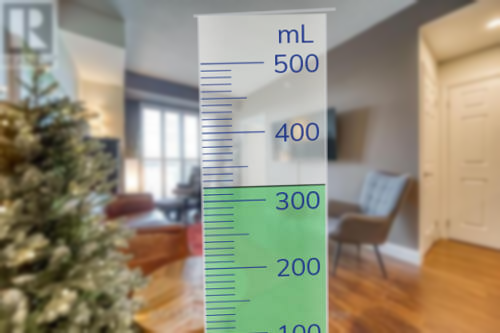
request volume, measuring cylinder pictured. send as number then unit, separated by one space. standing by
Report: 320 mL
